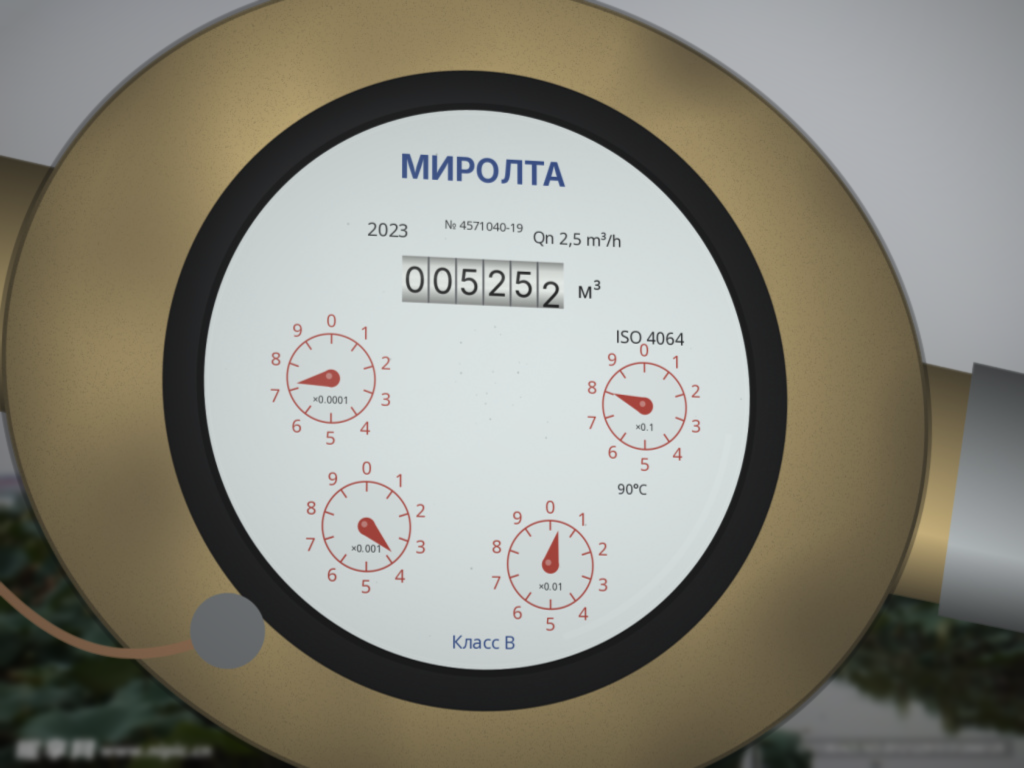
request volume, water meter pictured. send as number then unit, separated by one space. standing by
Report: 5251.8037 m³
